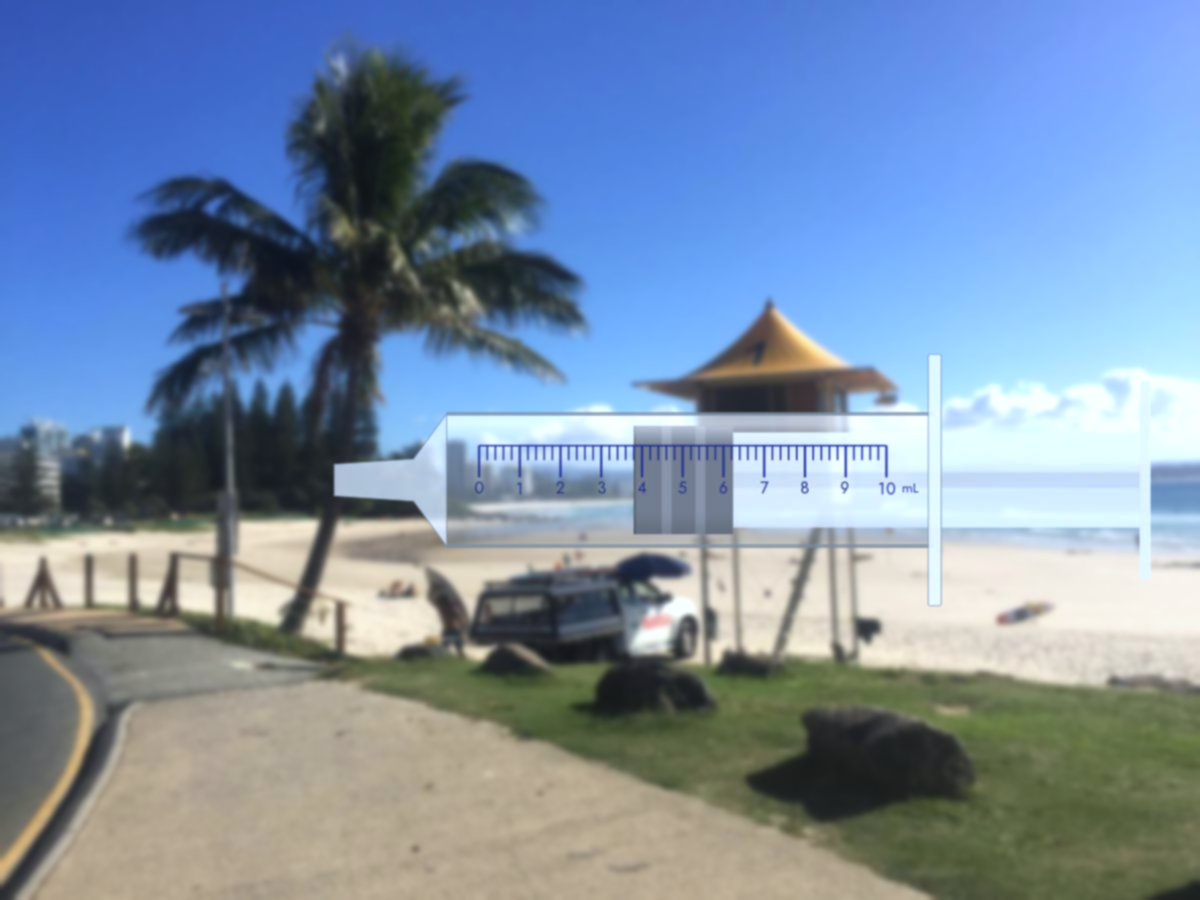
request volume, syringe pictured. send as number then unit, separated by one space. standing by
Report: 3.8 mL
